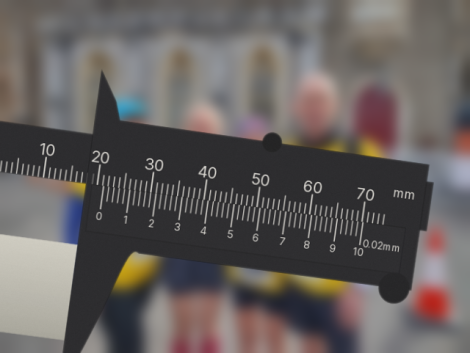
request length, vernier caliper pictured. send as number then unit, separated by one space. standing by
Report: 21.2 mm
